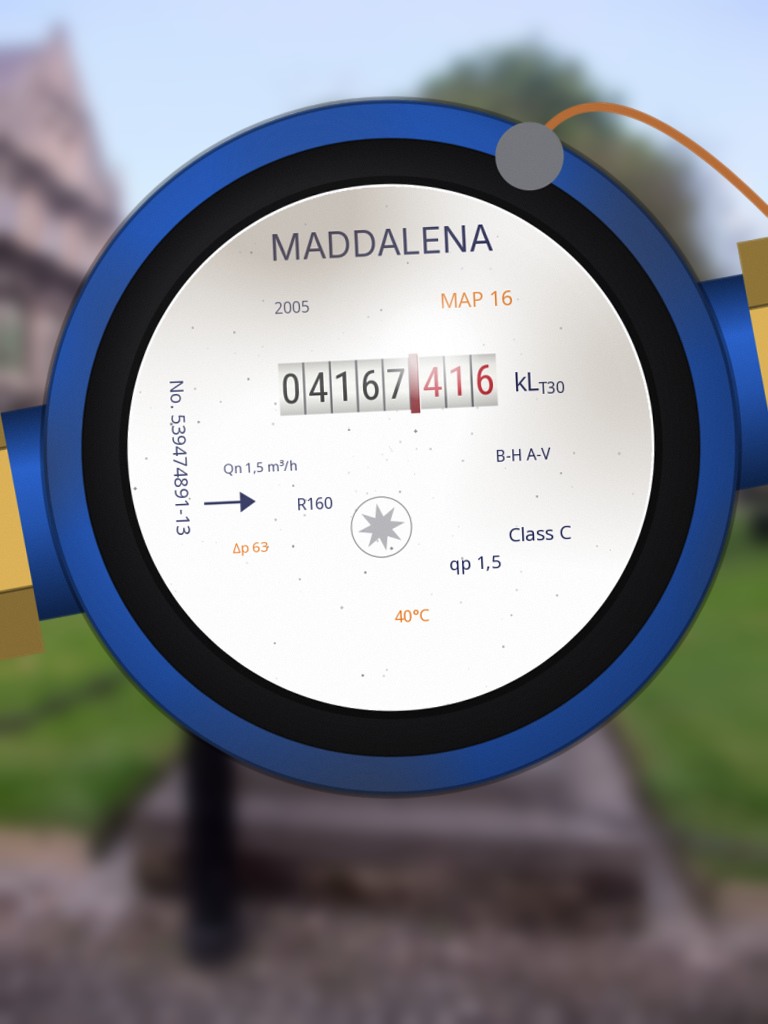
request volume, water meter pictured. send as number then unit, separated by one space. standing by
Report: 4167.416 kL
